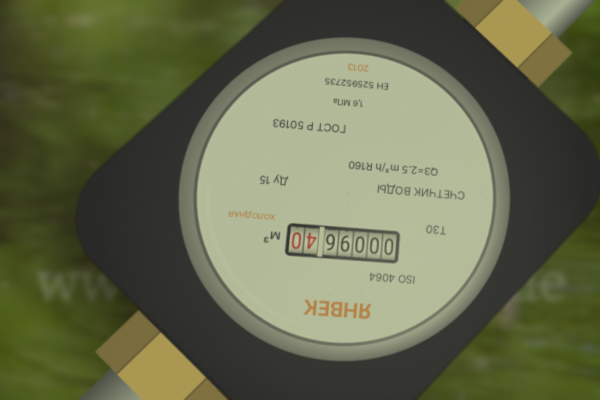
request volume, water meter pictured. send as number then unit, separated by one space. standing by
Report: 96.40 m³
